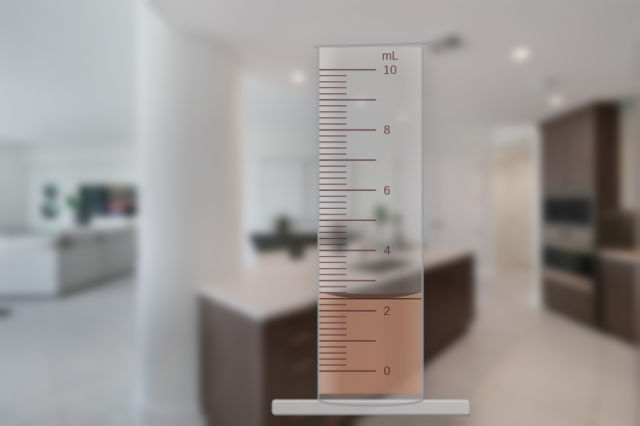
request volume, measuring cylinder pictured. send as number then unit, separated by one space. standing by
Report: 2.4 mL
